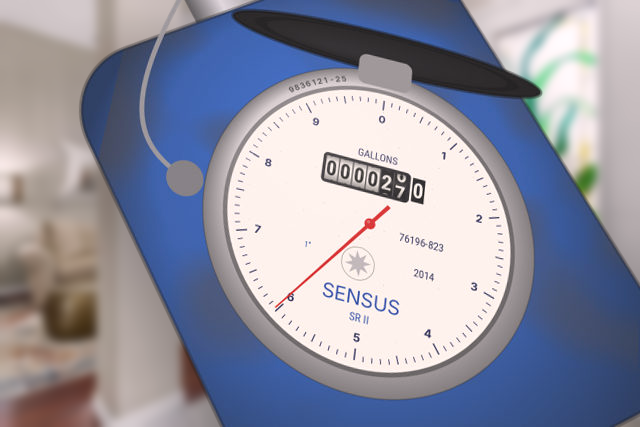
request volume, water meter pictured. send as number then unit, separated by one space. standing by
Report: 266.0 gal
